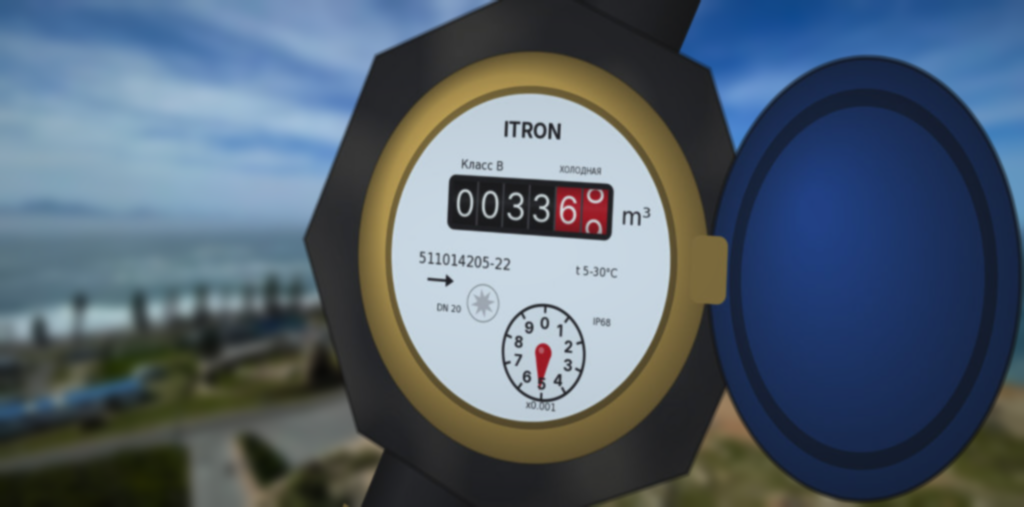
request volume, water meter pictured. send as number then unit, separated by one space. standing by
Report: 33.685 m³
